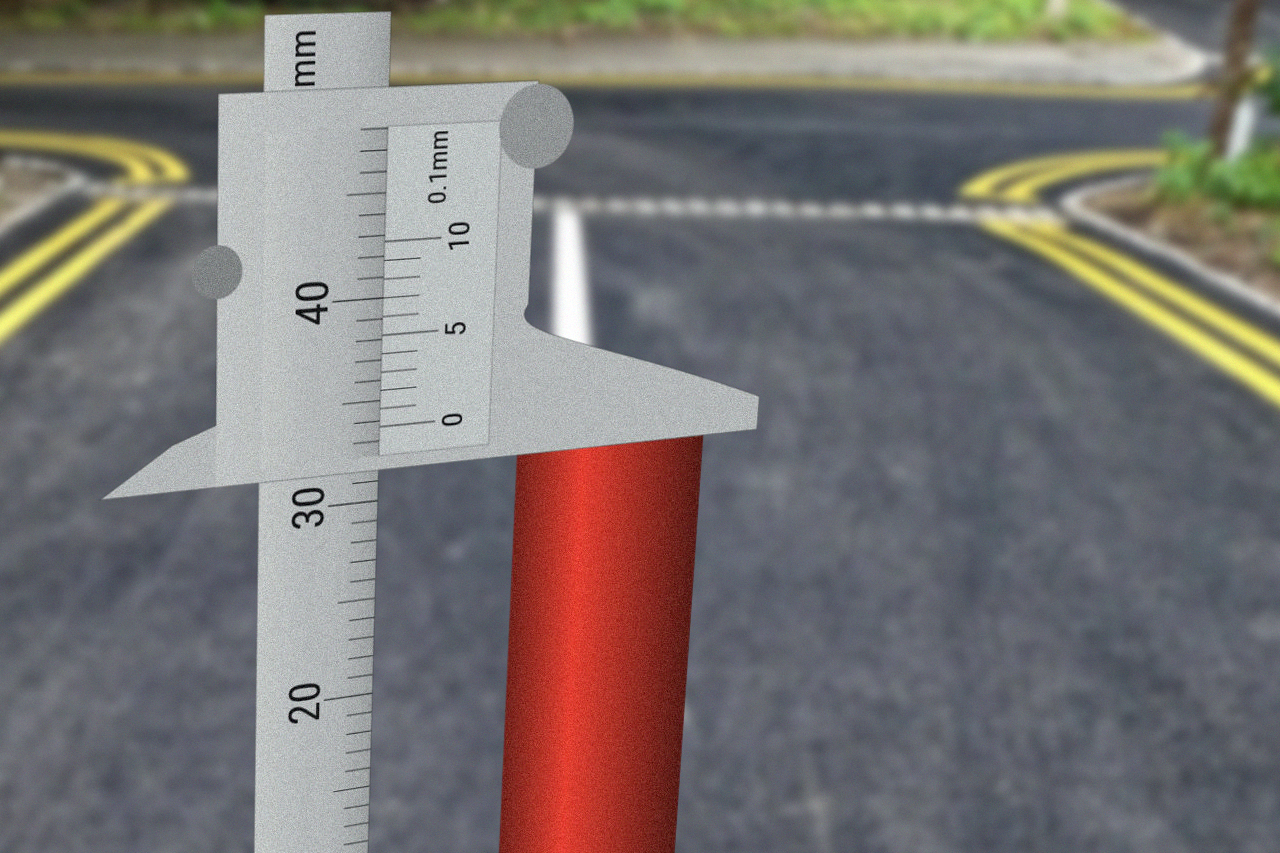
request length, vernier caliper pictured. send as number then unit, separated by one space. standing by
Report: 33.7 mm
